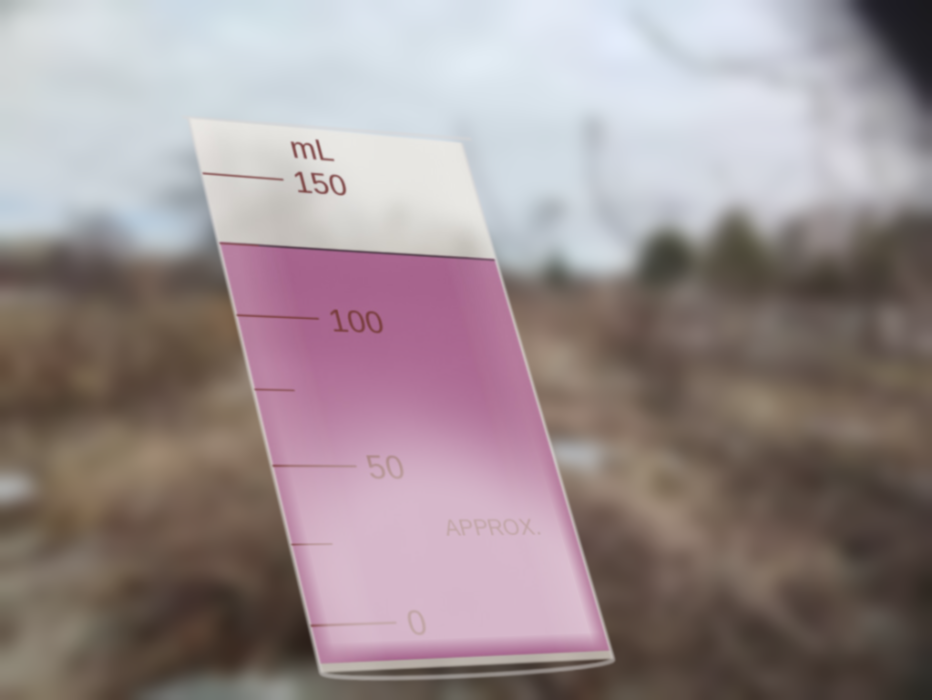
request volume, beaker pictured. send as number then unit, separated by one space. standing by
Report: 125 mL
